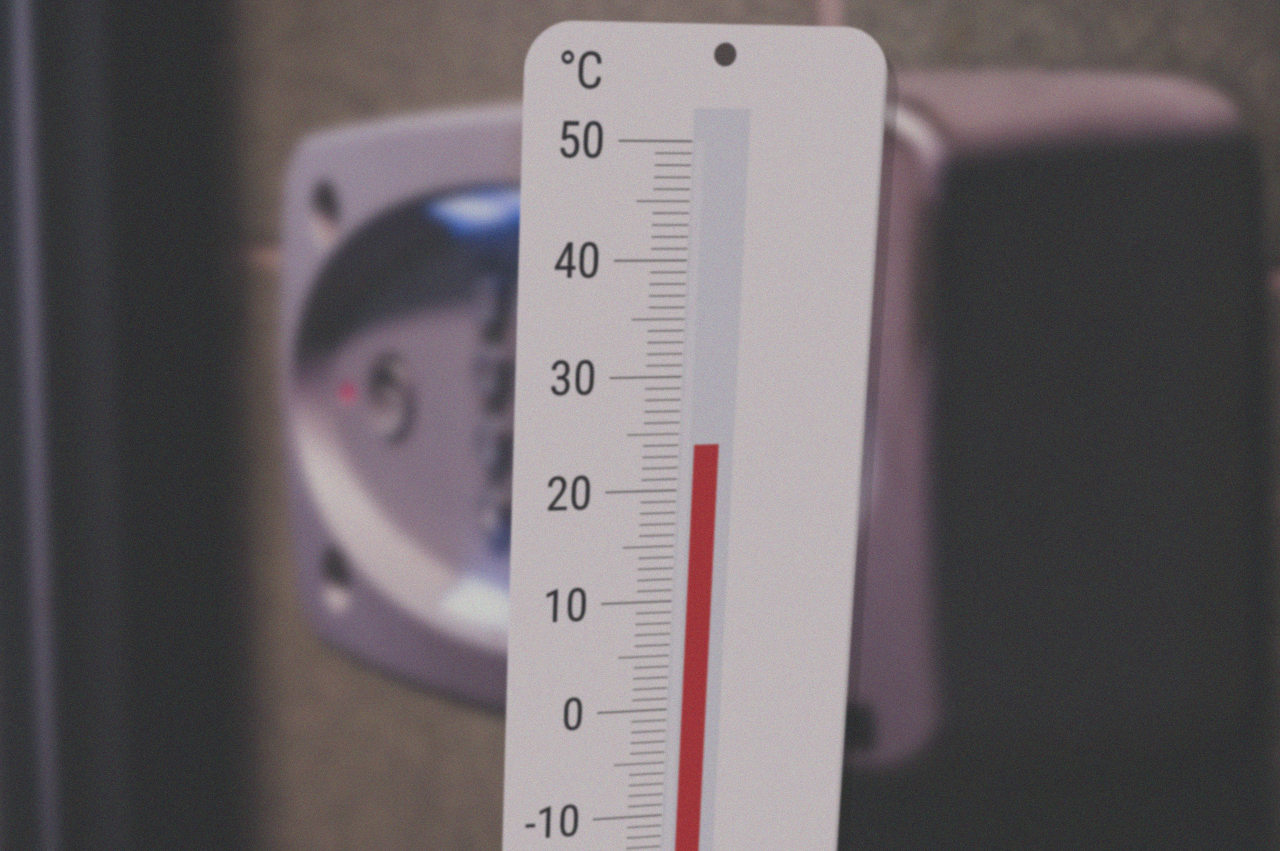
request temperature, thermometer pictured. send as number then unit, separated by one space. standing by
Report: 24 °C
